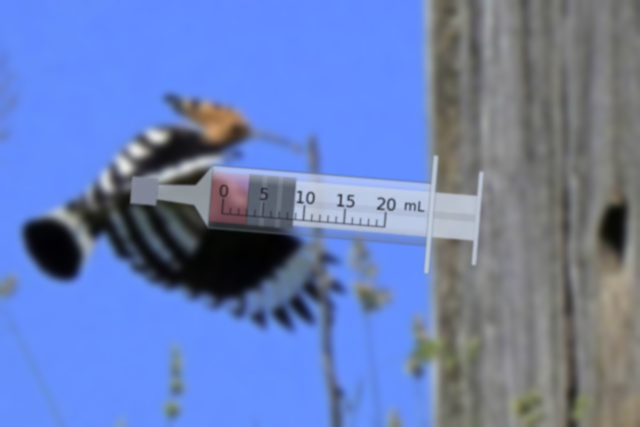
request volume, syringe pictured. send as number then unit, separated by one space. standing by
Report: 3 mL
